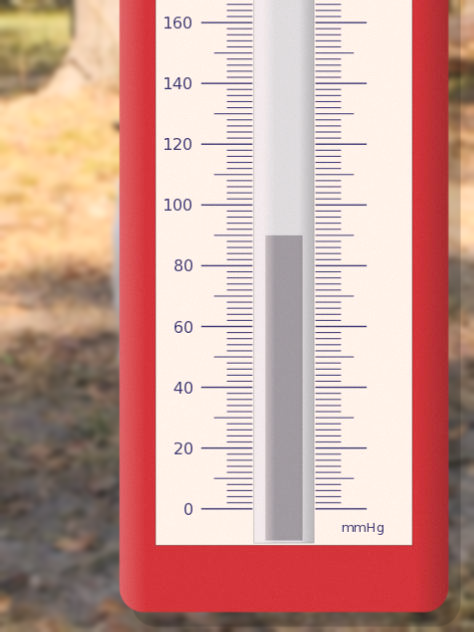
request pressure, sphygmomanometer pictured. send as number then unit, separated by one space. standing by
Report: 90 mmHg
